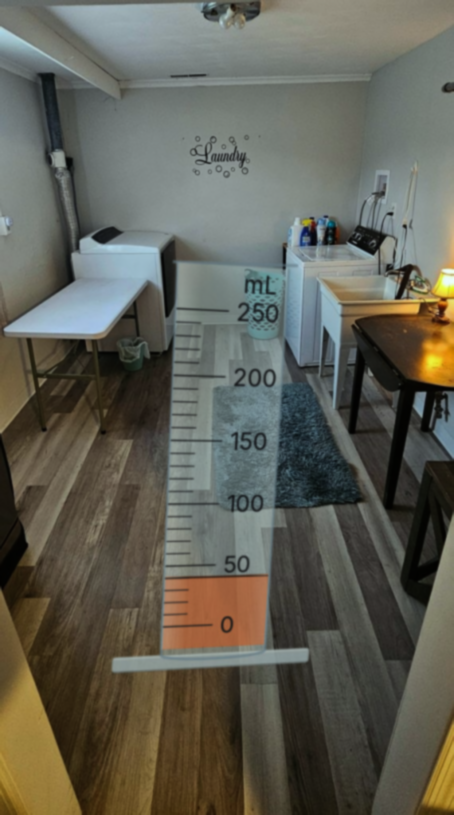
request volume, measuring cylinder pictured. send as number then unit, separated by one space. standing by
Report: 40 mL
